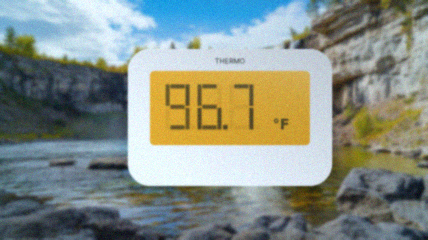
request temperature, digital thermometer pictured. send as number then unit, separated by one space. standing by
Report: 96.7 °F
